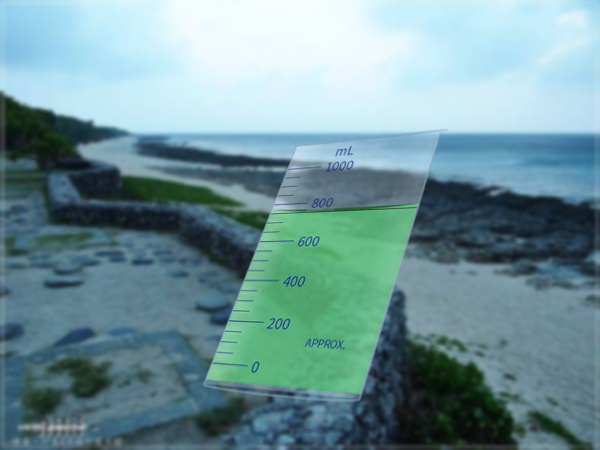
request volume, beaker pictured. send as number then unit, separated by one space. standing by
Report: 750 mL
